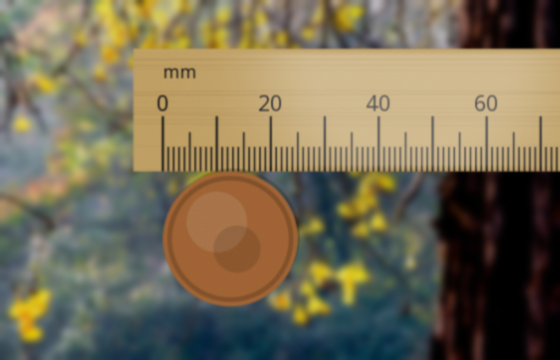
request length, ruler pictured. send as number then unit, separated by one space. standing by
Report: 25 mm
